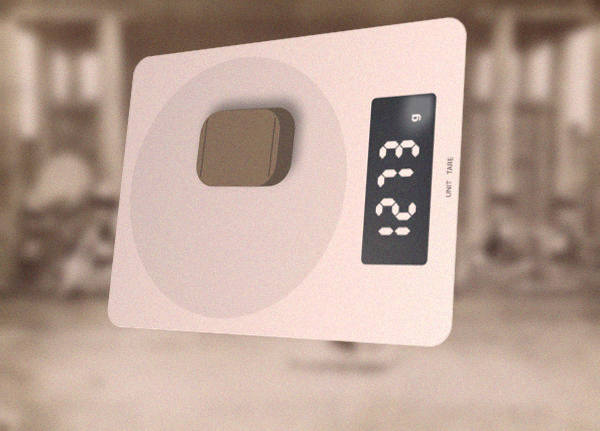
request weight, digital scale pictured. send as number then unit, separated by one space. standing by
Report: 1273 g
